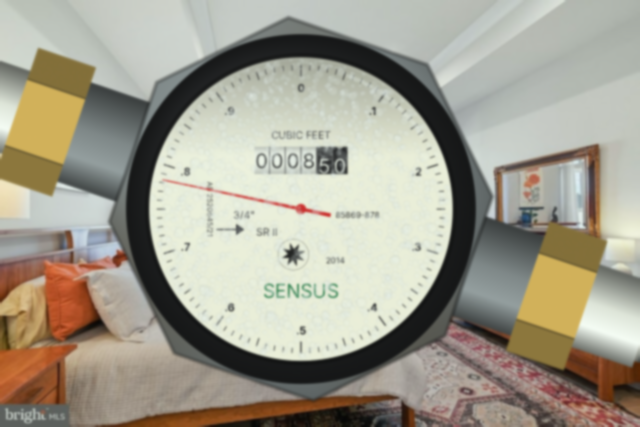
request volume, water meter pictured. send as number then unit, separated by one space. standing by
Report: 849.78 ft³
